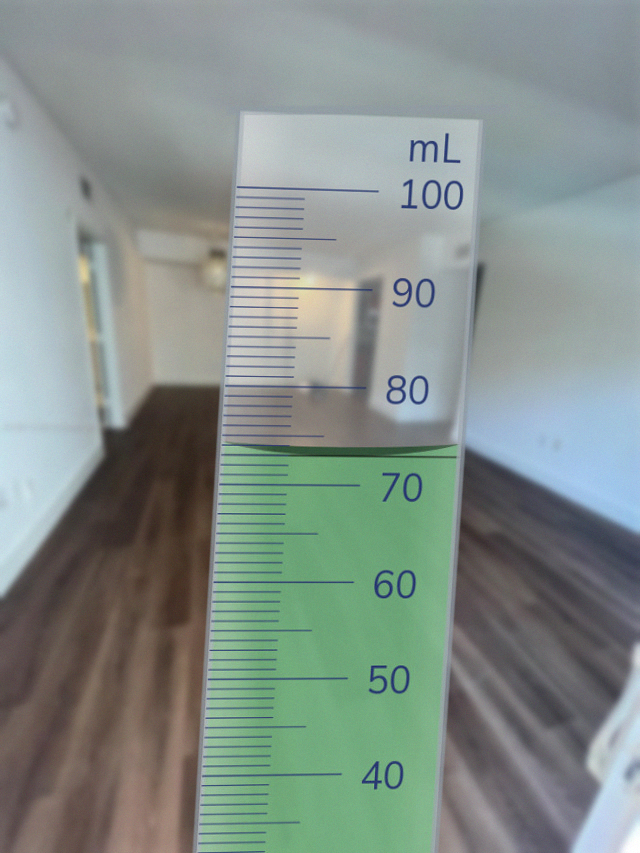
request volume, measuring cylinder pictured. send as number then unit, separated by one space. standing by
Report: 73 mL
